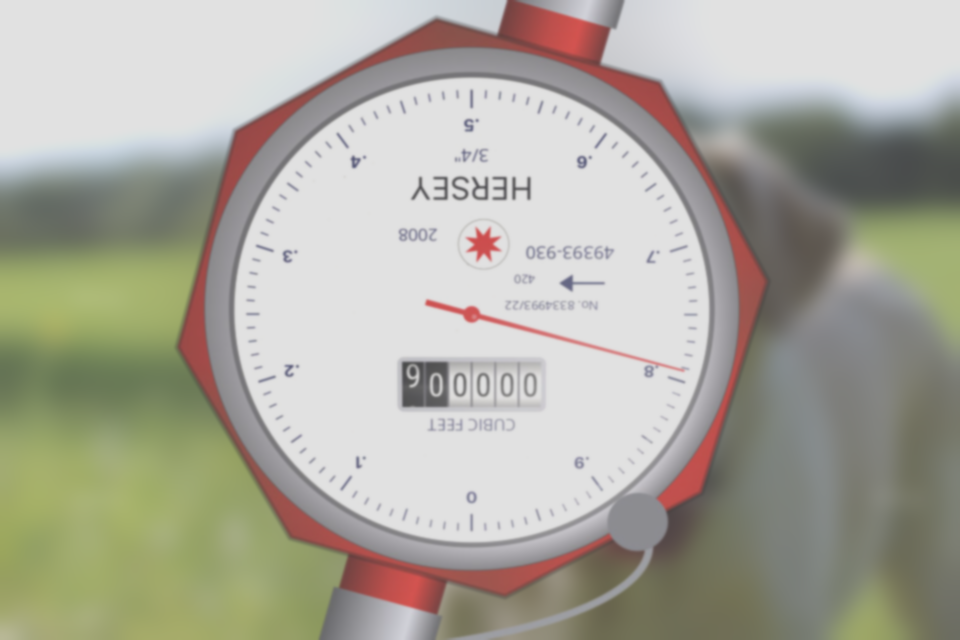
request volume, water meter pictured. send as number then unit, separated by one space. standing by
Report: 5.79 ft³
